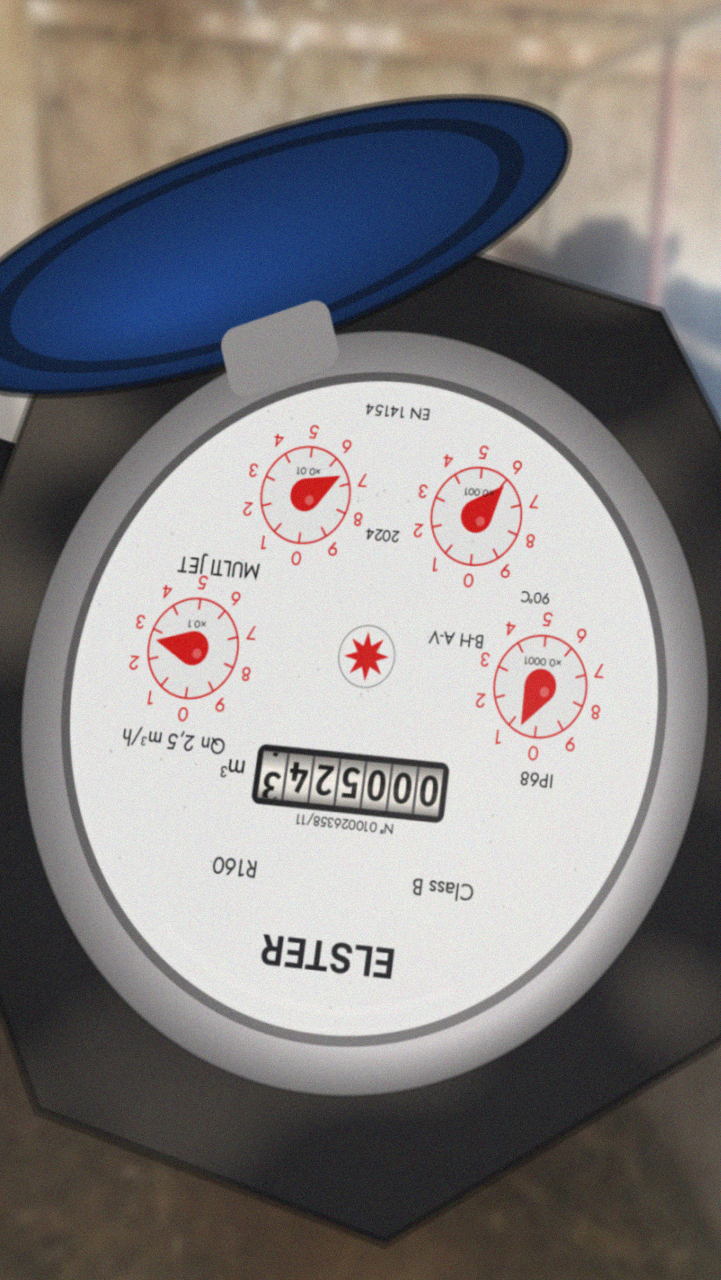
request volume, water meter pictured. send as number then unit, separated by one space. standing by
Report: 5243.2660 m³
